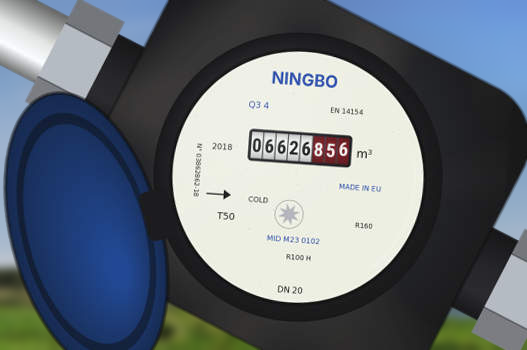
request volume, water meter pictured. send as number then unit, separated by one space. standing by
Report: 6626.856 m³
